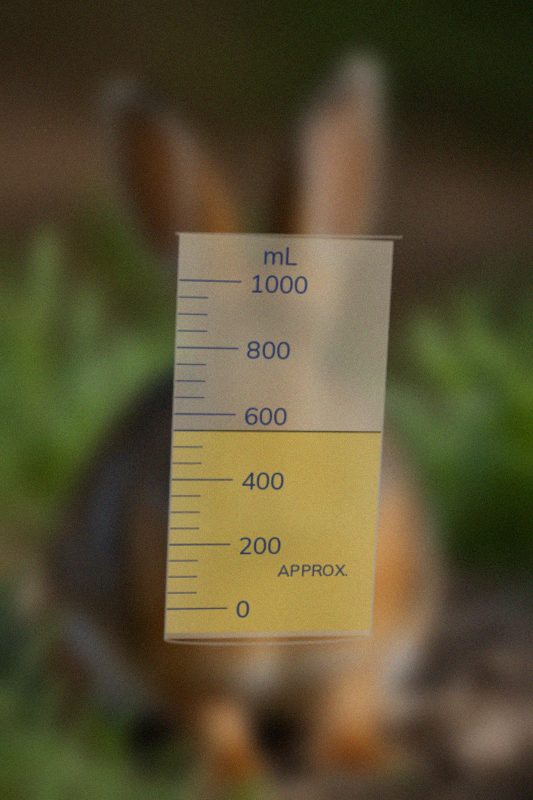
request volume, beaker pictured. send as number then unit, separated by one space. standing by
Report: 550 mL
